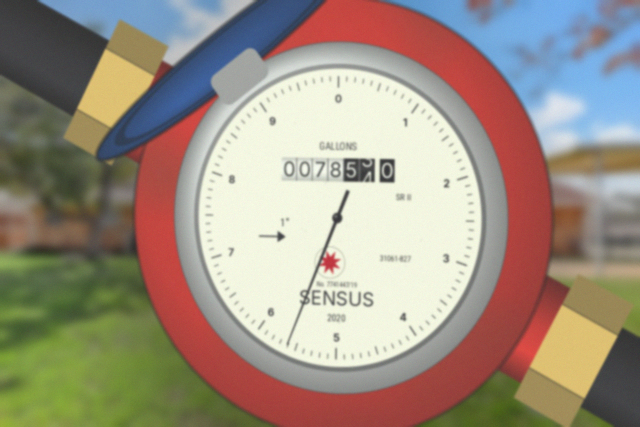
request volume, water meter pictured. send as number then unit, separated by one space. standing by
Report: 78535.6 gal
